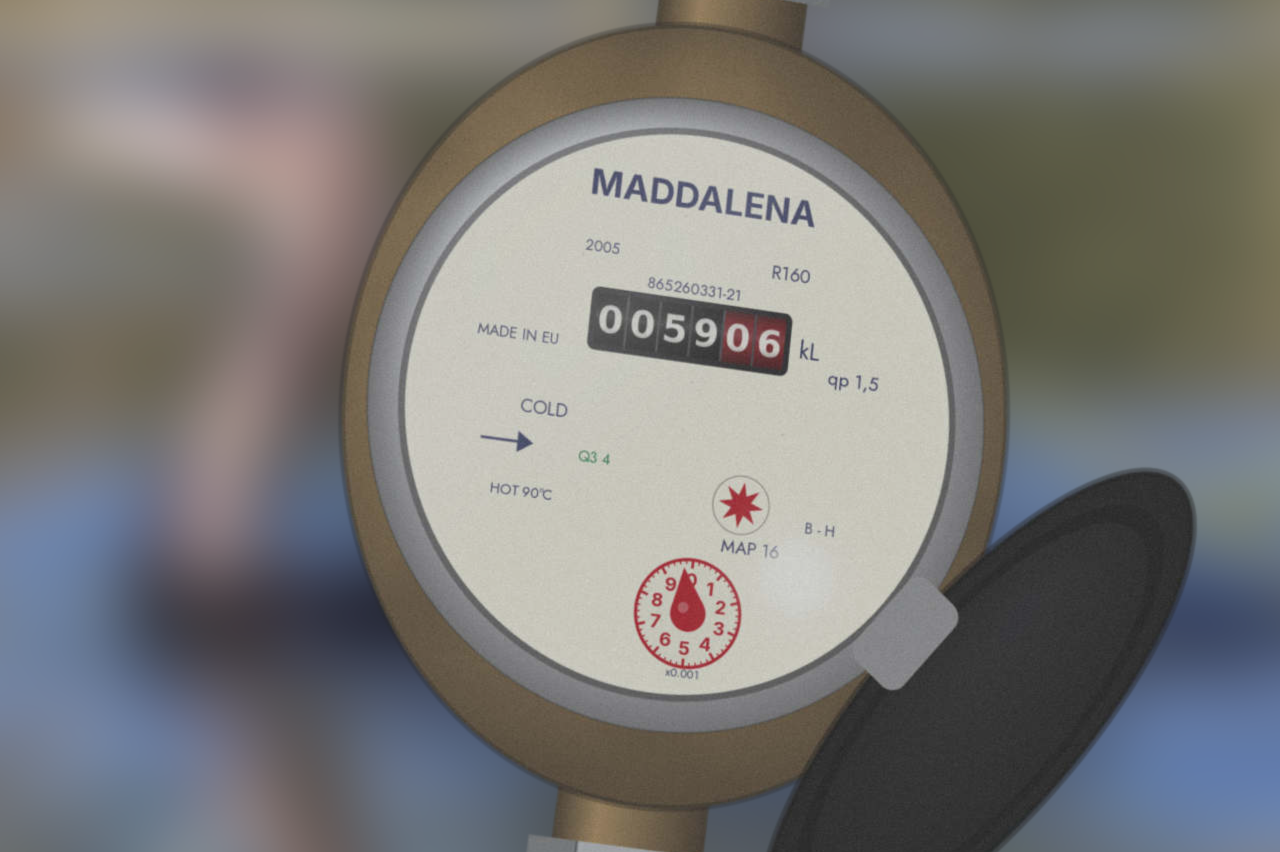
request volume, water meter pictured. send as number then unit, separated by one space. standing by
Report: 59.059 kL
